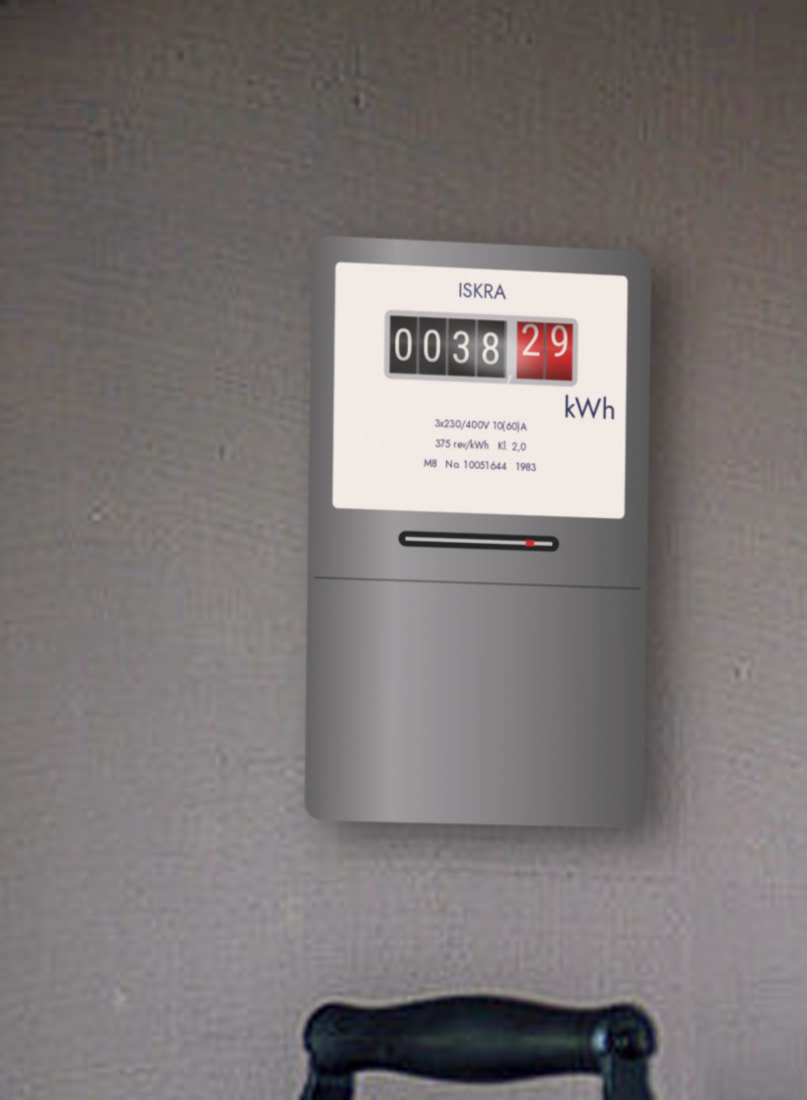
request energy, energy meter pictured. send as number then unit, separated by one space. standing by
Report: 38.29 kWh
